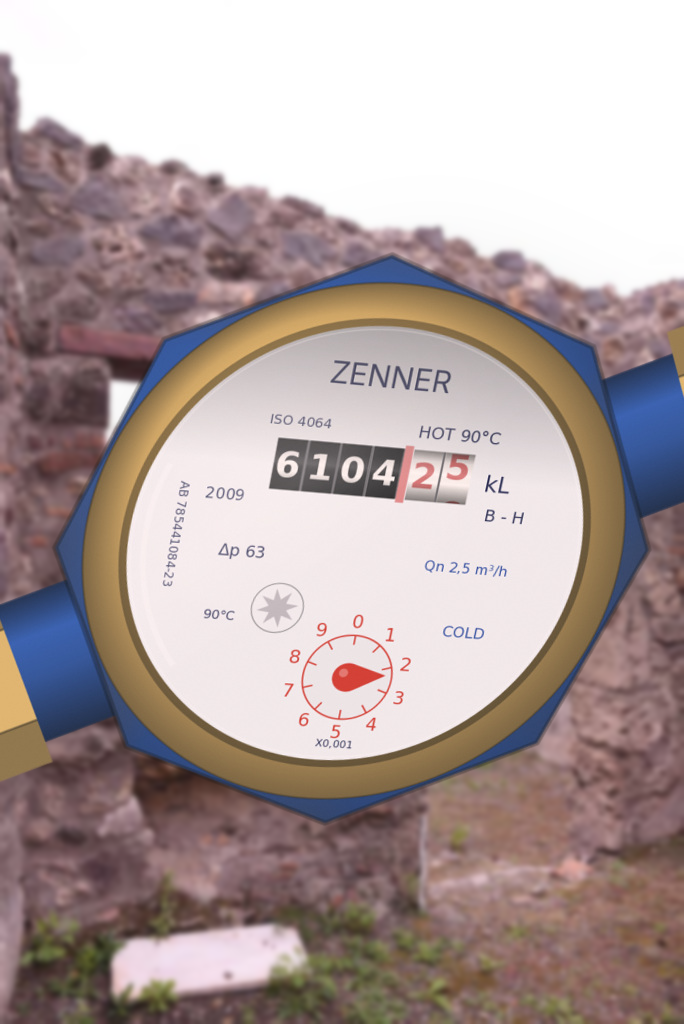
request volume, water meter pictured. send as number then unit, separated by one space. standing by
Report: 6104.252 kL
